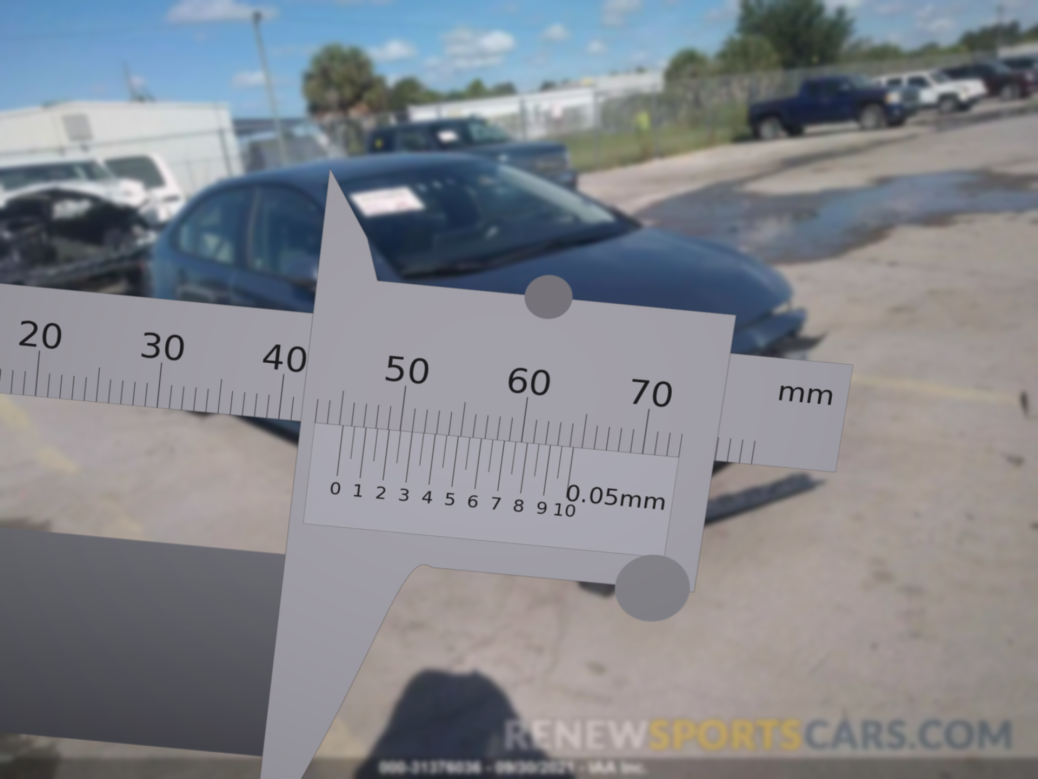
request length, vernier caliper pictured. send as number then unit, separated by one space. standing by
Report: 45.3 mm
